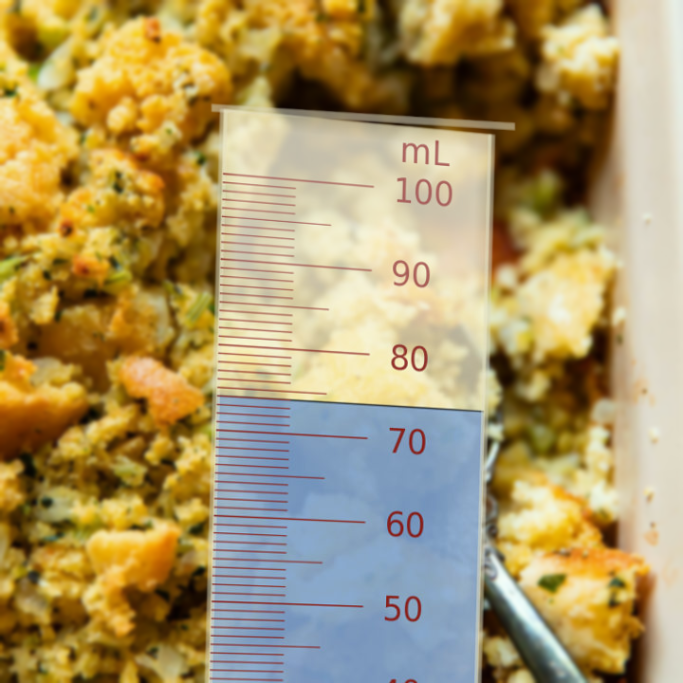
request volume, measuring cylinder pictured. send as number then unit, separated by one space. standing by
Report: 74 mL
